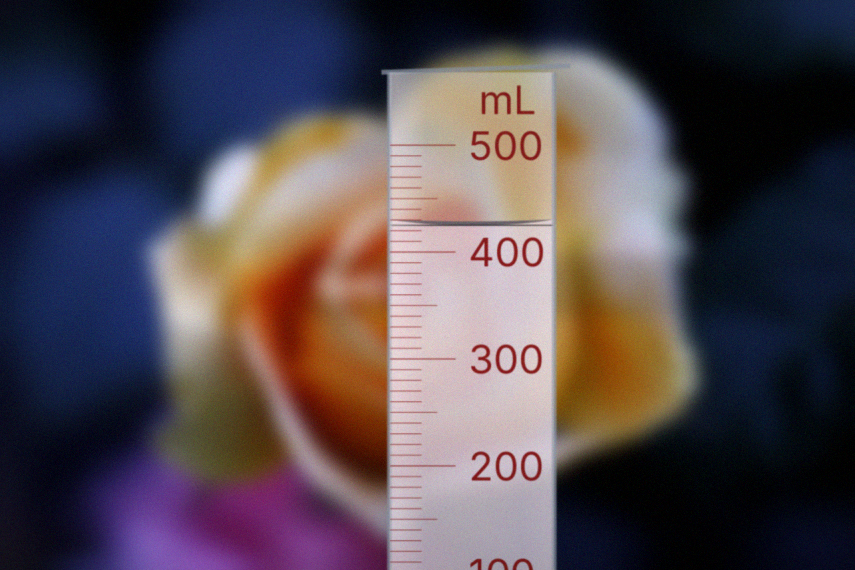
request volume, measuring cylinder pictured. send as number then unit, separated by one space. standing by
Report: 425 mL
